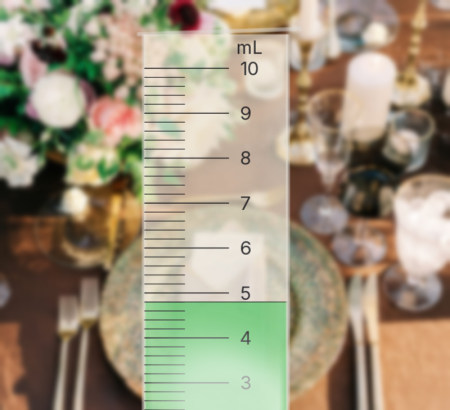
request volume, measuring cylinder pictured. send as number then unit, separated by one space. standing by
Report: 4.8 mL
